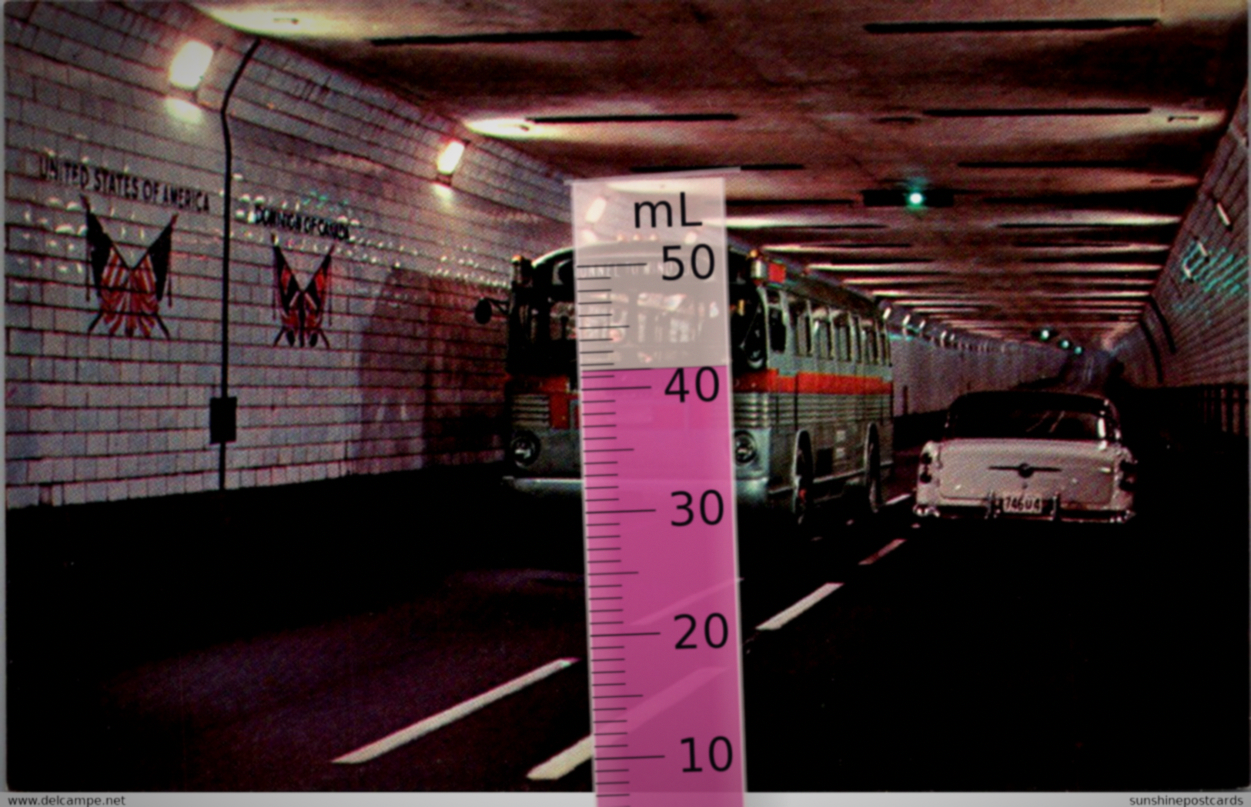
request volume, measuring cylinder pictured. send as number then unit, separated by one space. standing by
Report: 41.5 mL
